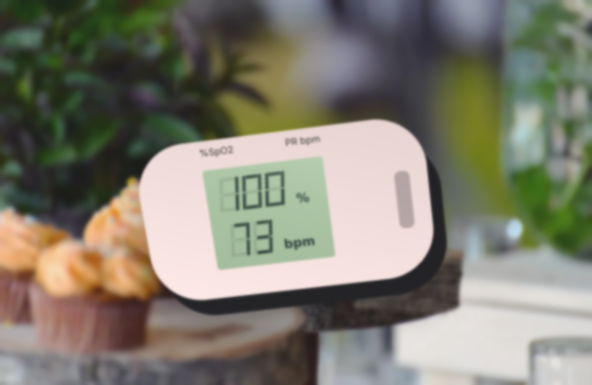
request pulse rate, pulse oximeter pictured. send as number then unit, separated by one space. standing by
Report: 73 bpm
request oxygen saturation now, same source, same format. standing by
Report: 100 %
